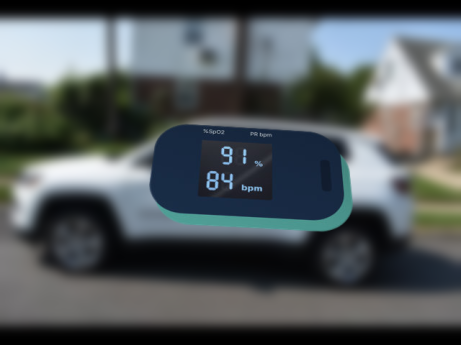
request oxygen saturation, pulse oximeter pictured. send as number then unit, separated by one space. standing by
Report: 91 %
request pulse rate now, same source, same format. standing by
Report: 84 bpm
